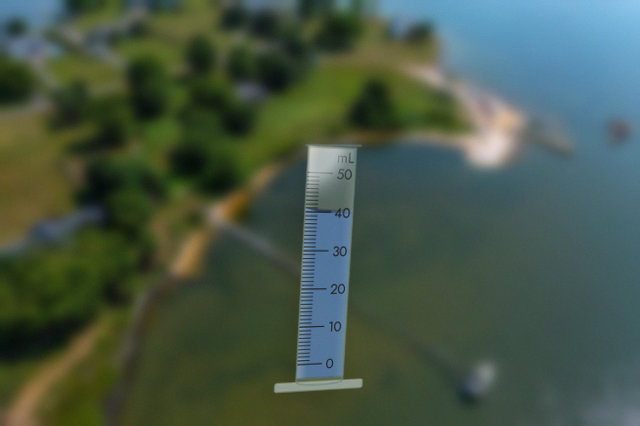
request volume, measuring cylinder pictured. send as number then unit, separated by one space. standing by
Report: 40 mL
